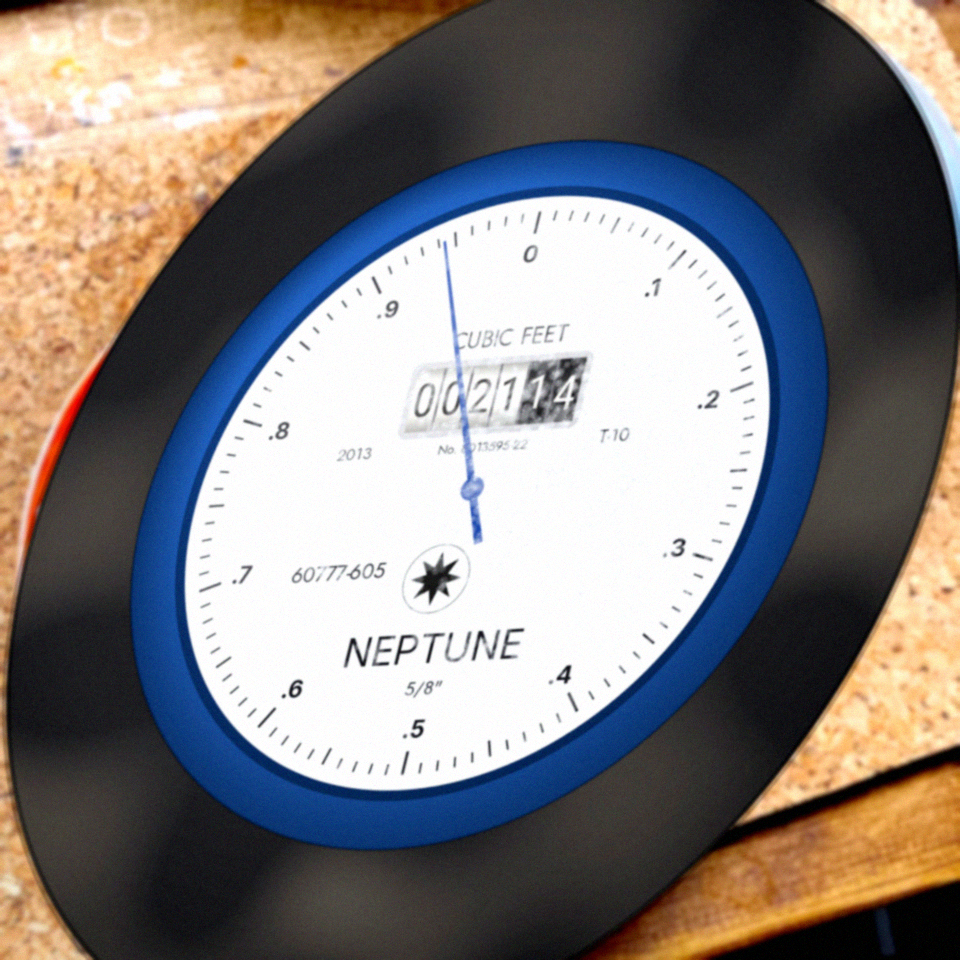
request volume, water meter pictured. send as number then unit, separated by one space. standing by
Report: 2113.94 ft³
